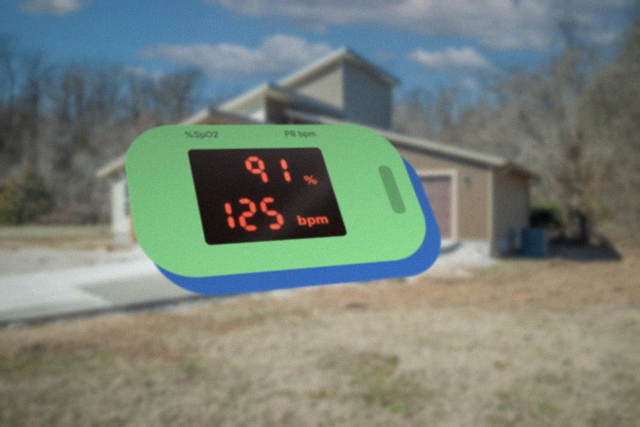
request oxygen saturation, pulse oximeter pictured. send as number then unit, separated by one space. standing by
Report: 91 %
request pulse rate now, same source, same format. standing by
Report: 125 bpm
